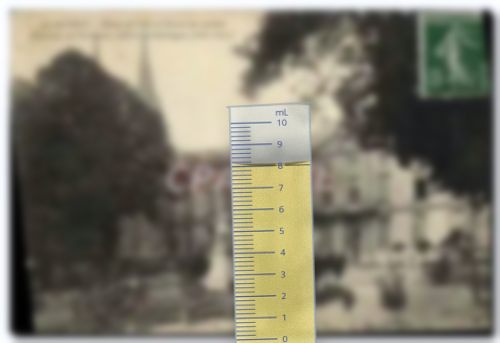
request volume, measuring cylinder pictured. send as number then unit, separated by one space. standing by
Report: 8 mL
